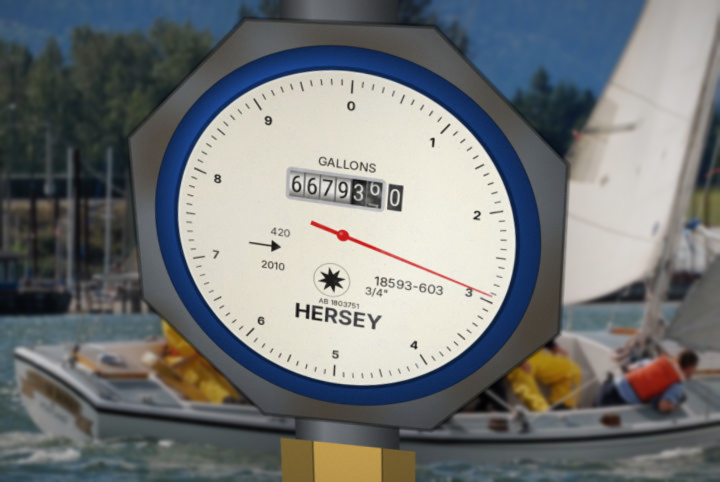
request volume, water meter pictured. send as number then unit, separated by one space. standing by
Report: 6679362.9 gal
